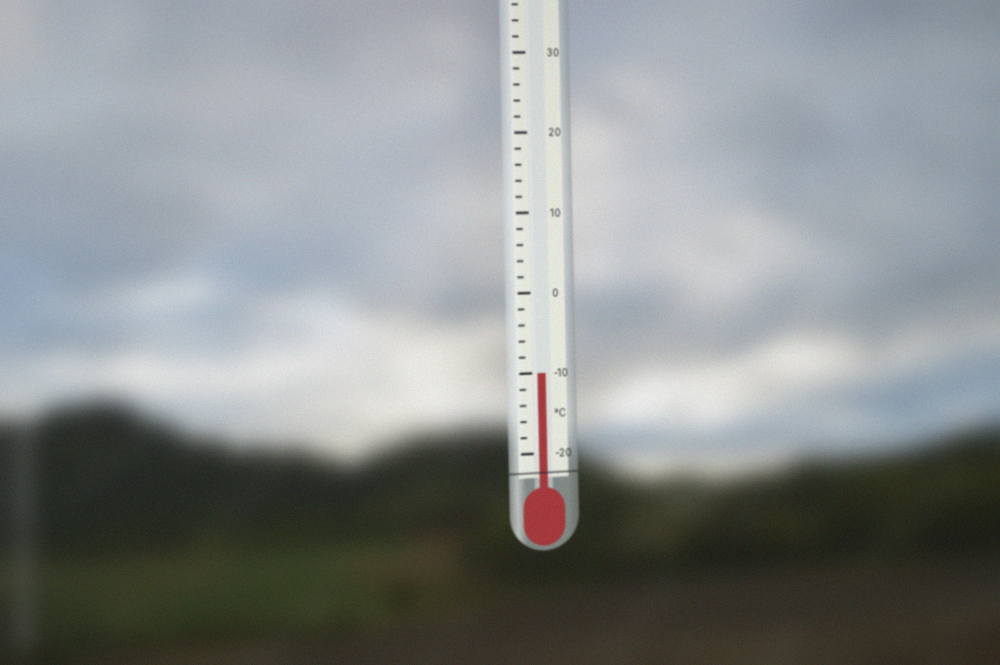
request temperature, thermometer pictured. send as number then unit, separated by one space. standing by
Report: -10 °C
